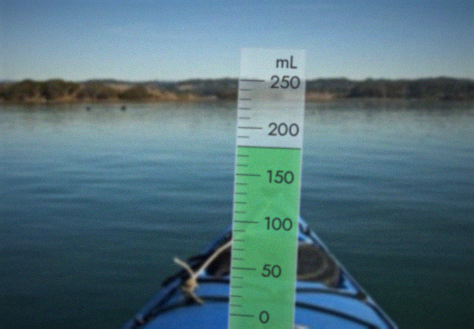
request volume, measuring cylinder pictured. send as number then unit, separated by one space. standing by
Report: 180 mL
